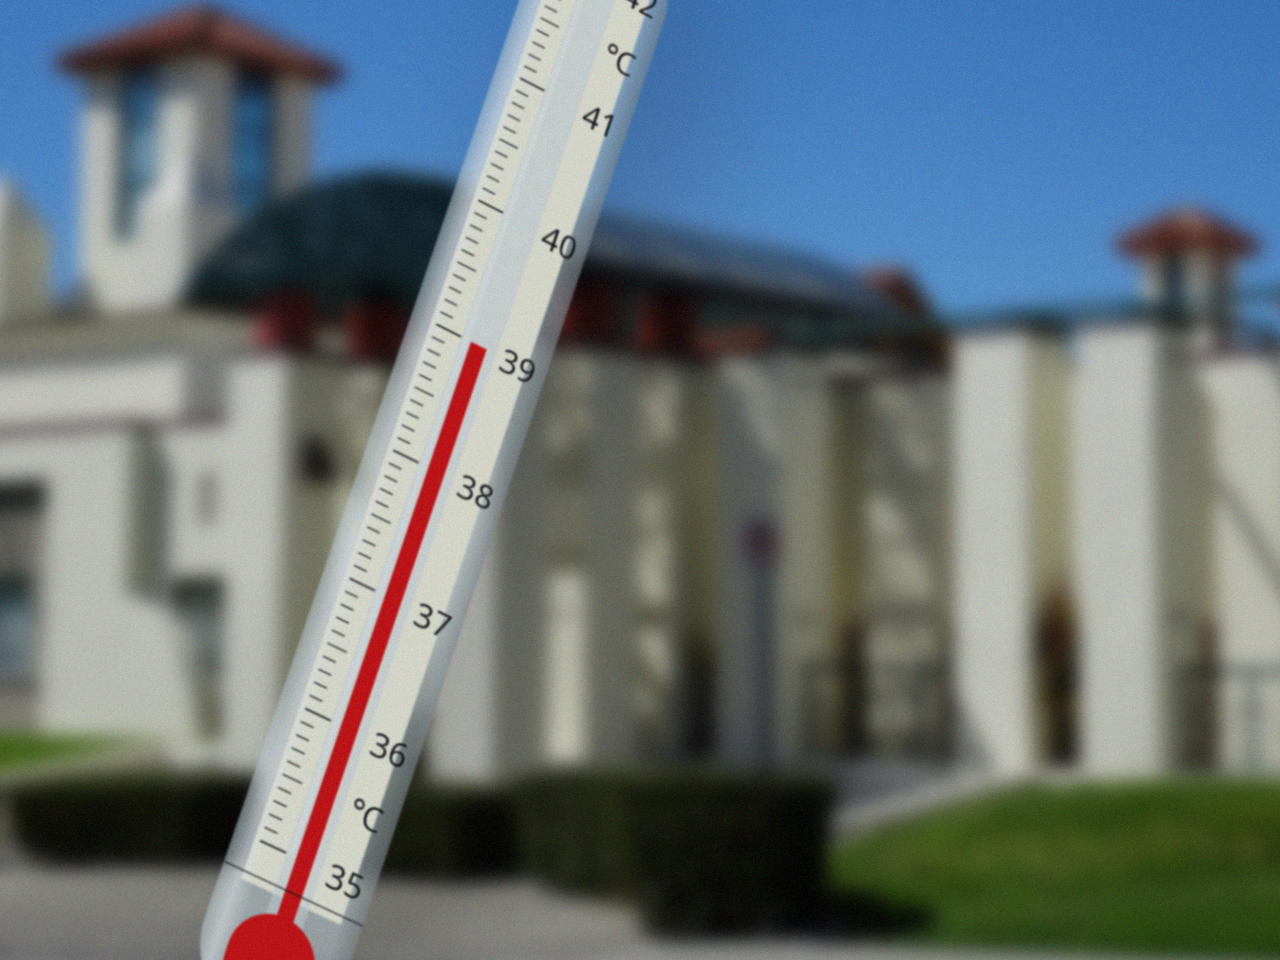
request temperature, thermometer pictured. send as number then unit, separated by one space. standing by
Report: 39 °C
